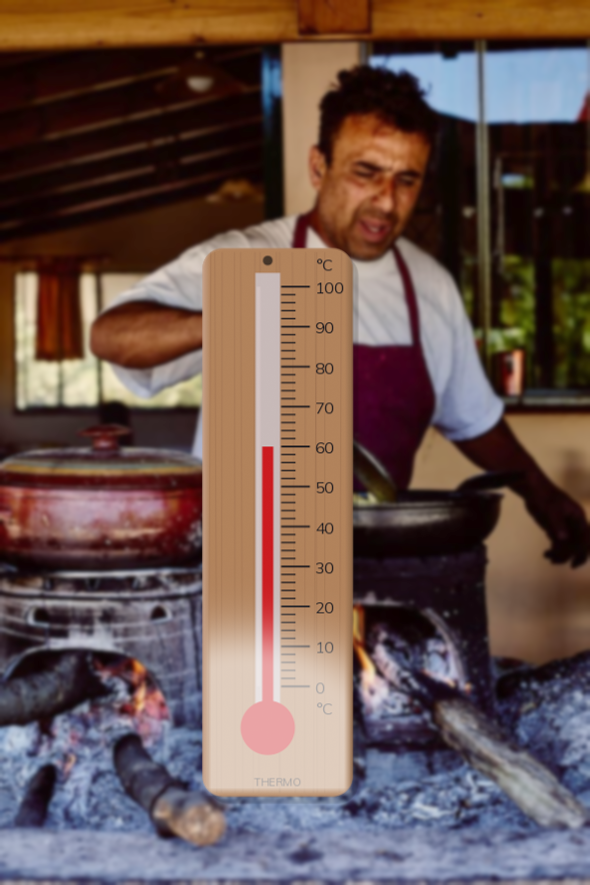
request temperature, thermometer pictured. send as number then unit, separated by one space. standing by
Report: 60 °C
